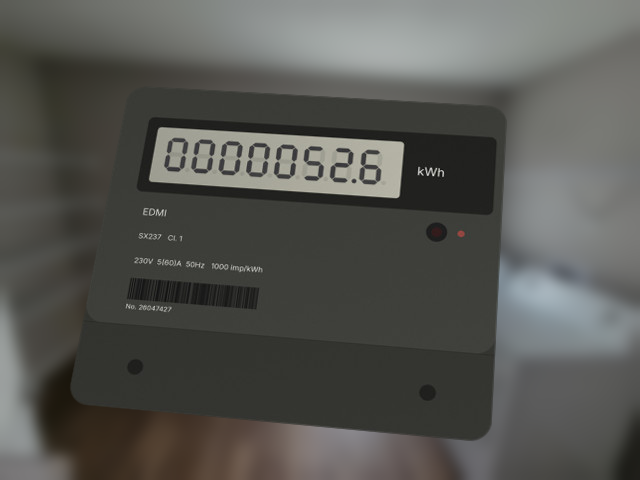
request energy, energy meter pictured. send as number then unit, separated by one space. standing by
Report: 52.6 kWh
